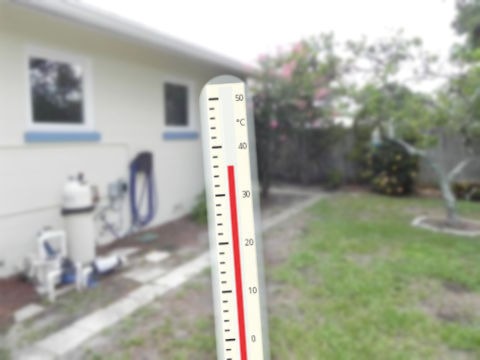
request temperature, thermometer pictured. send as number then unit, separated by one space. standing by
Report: 36 °C
